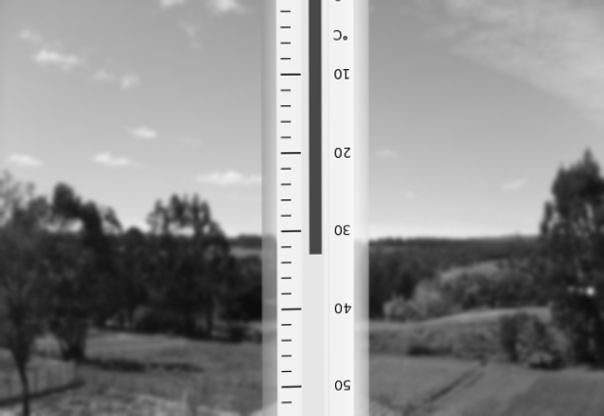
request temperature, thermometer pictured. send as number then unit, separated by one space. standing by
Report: 33 °C
